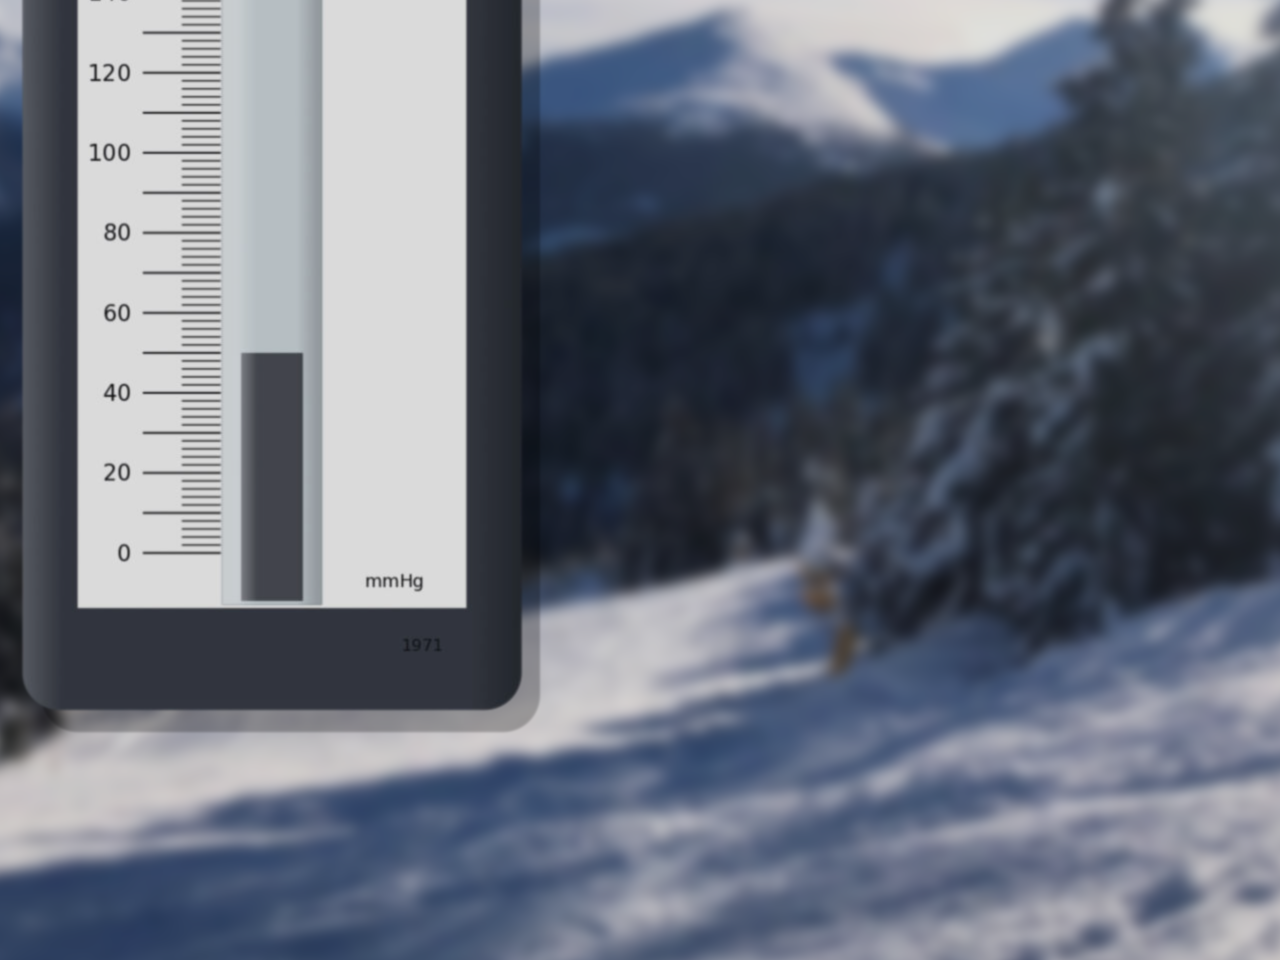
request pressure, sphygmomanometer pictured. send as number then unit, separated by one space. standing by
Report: 50 mmHg
